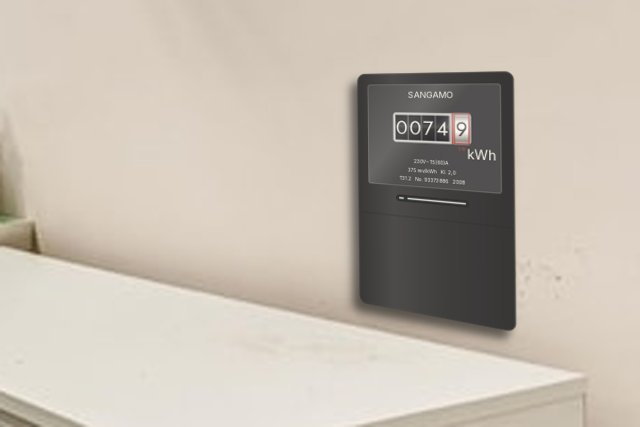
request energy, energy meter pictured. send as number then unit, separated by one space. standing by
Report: 74.9 kWh
